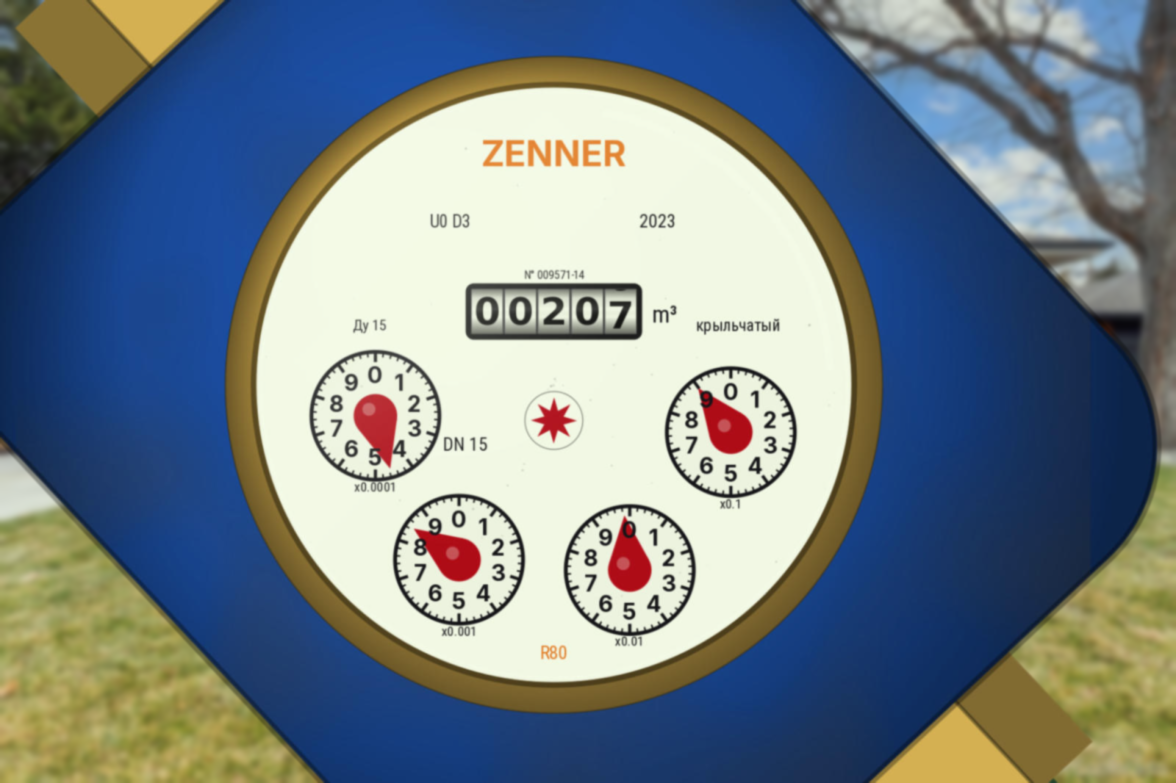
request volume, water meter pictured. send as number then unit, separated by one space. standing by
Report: 206.8984 m³
